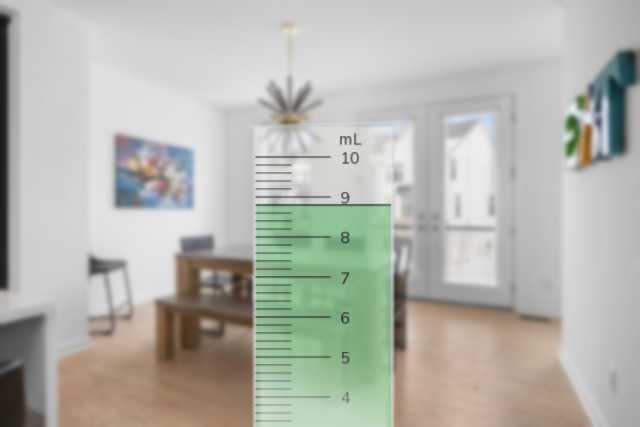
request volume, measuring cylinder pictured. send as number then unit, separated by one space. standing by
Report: 8.8 mL
